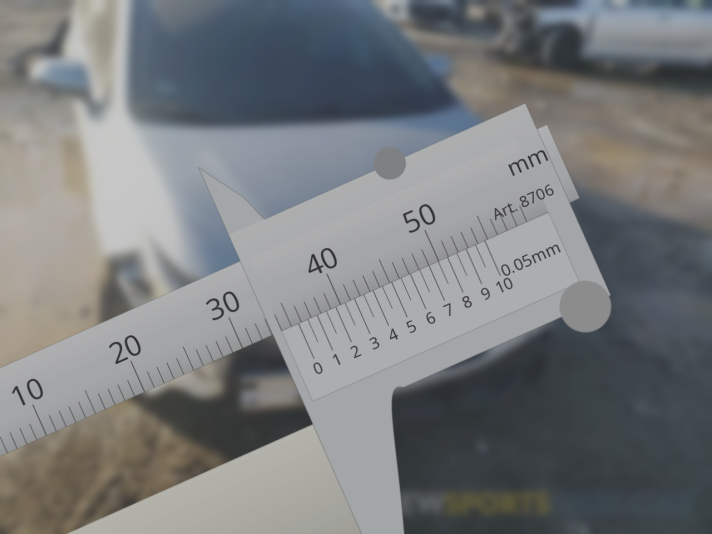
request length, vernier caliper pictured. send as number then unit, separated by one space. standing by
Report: 35.7 mm
